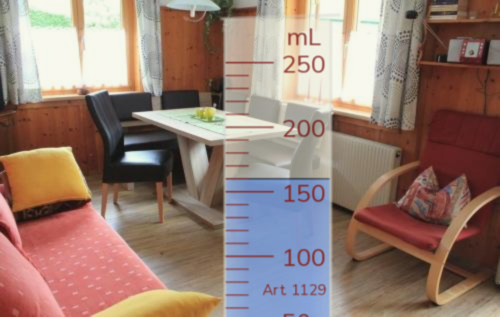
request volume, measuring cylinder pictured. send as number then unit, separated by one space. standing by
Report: 160 mL
